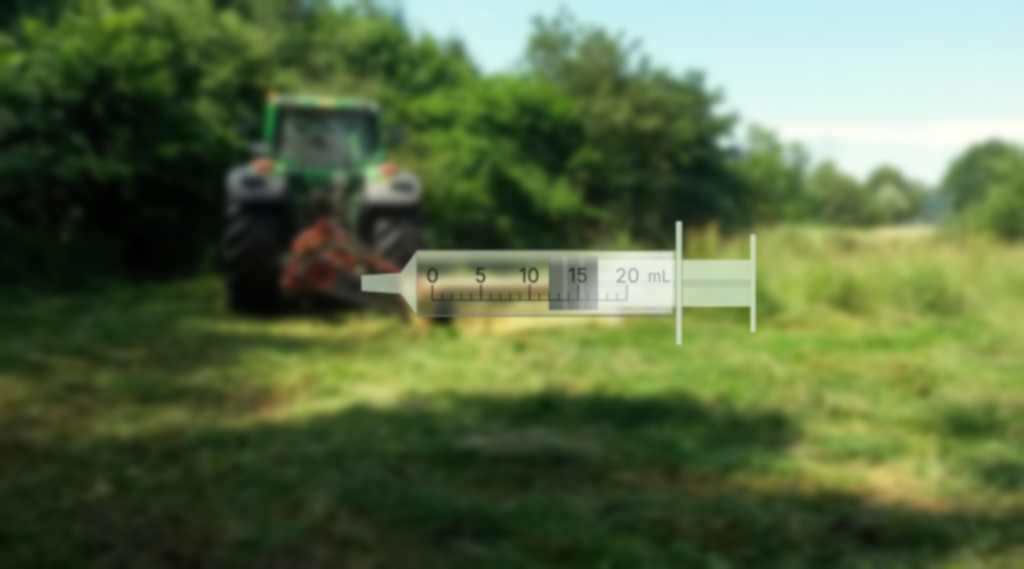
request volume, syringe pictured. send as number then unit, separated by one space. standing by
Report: 12 mL
